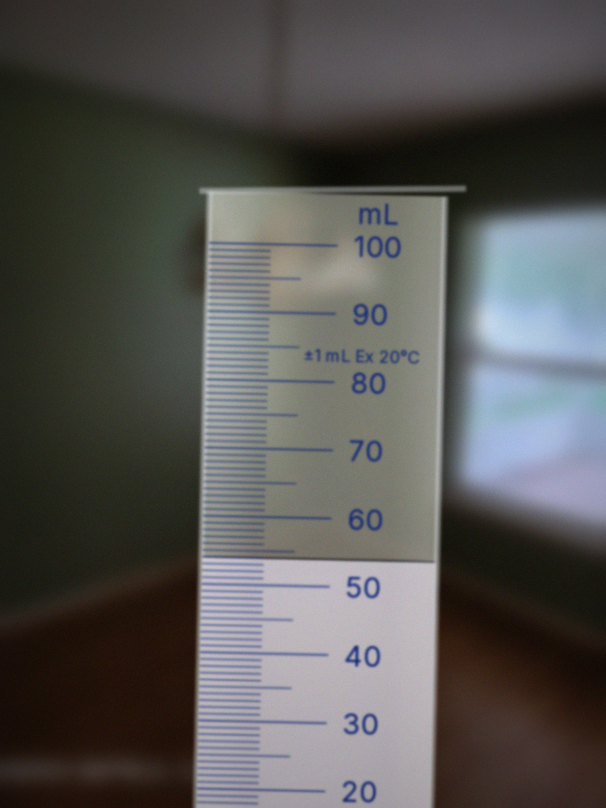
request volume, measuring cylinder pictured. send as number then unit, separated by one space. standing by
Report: 54 mL
